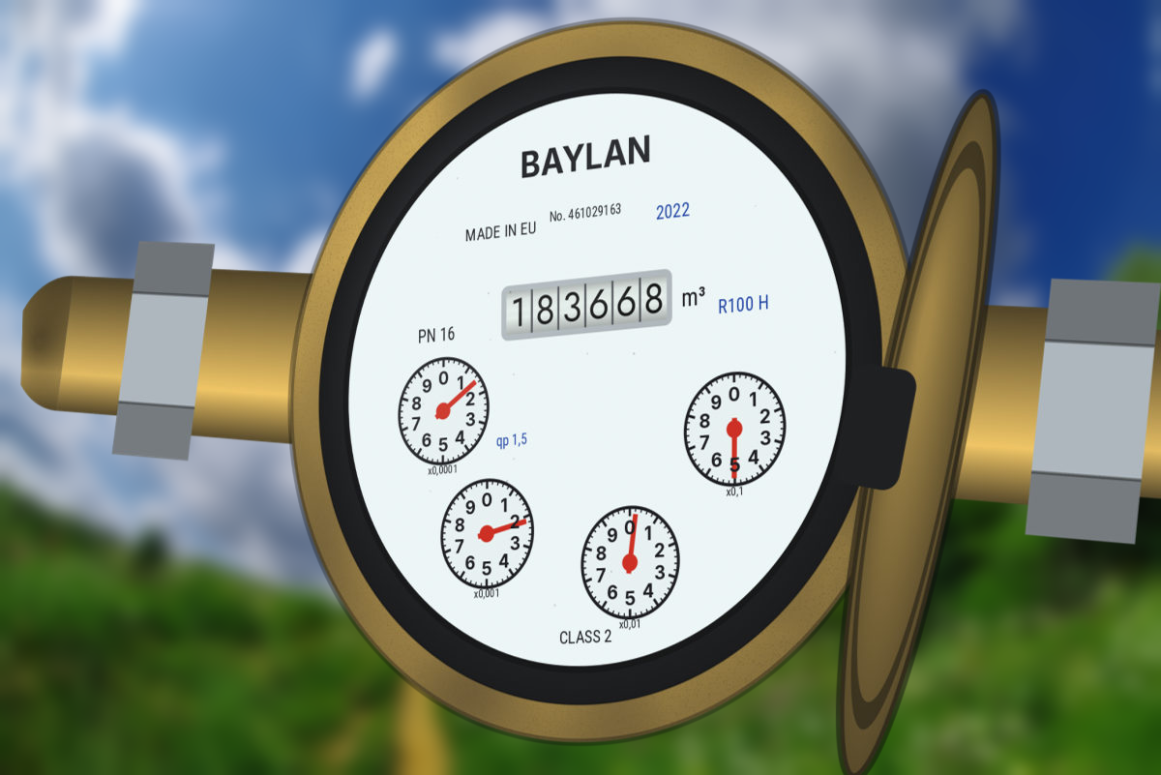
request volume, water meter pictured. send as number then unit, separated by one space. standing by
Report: 183668.5021 m³
